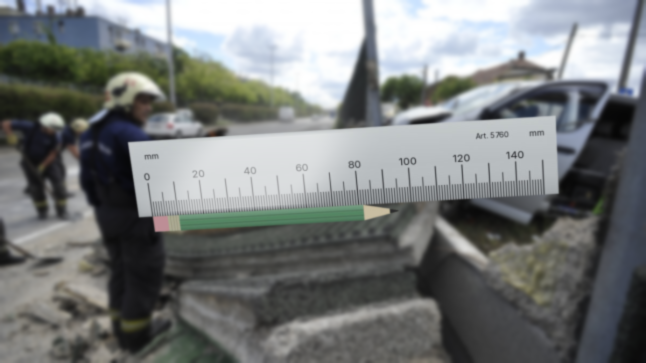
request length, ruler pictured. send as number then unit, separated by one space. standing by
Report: 95 mm
